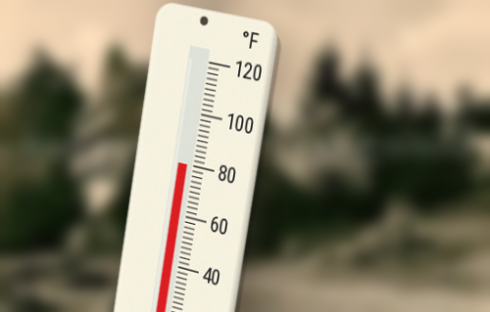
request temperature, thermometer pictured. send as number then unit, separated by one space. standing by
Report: 80 °F
